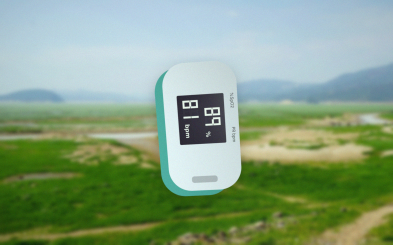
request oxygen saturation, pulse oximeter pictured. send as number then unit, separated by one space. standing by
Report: 89 %
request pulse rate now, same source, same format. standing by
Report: 81 bpm
